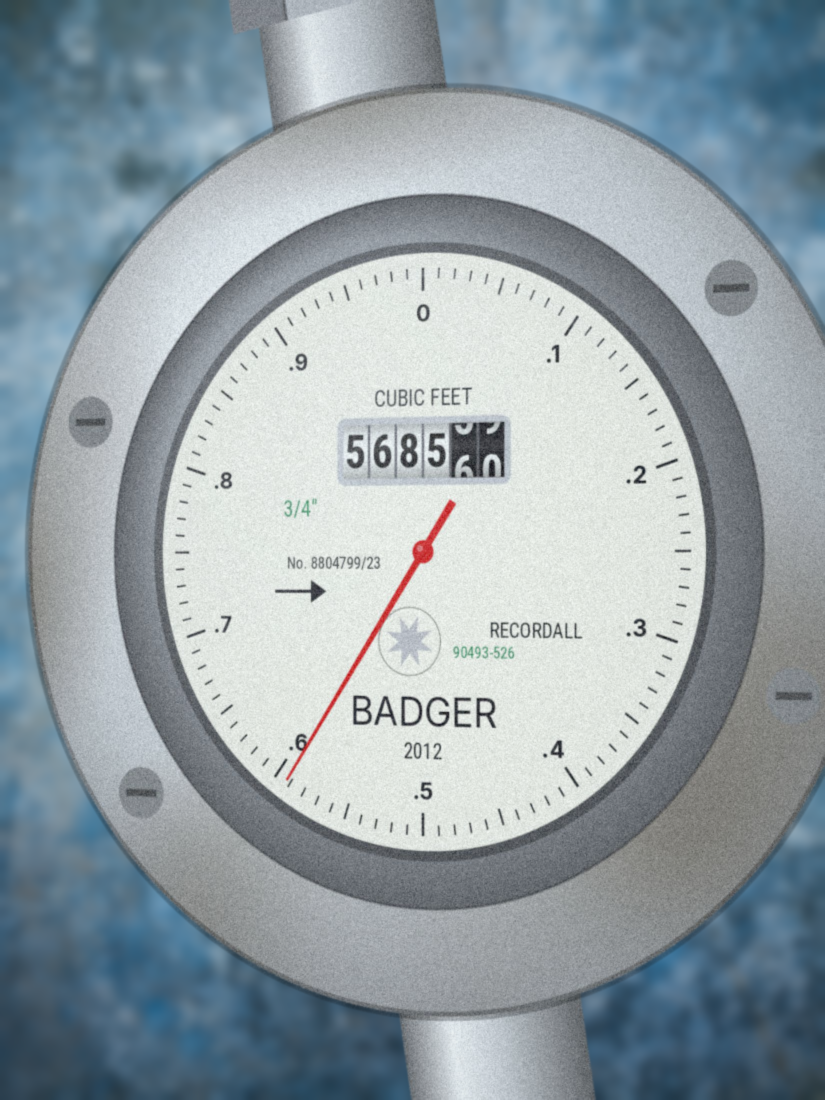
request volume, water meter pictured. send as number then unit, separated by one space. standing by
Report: 568559.59 ft³
